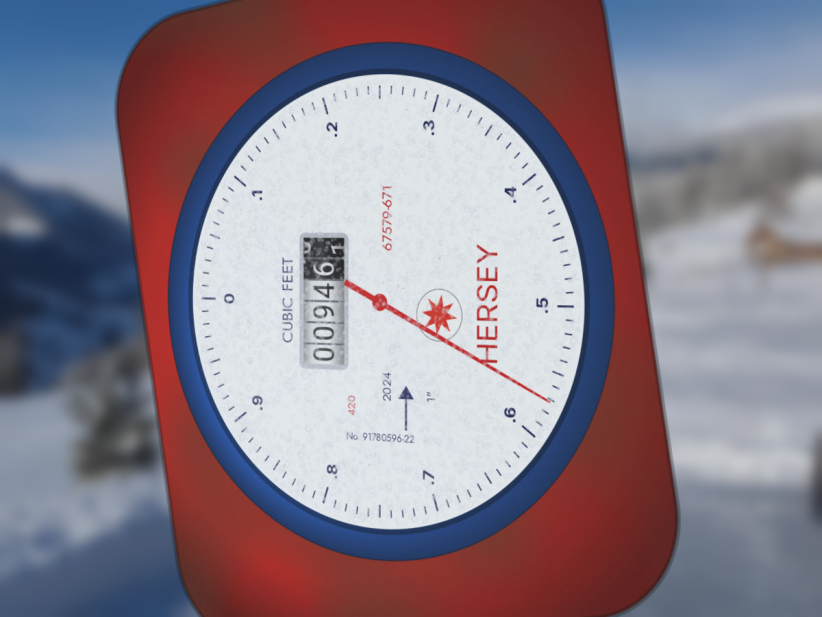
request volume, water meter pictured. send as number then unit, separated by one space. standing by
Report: 9460.57 ft³
